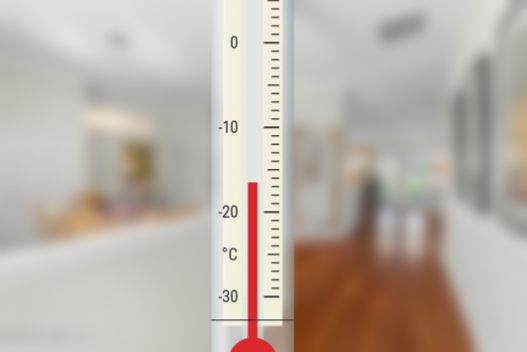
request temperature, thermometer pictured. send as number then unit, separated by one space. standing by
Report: -16.5 °C
